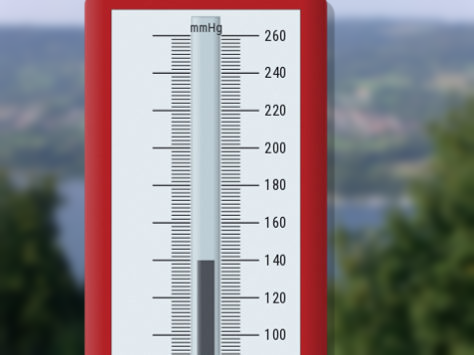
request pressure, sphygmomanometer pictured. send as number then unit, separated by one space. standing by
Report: 140 mmHg
